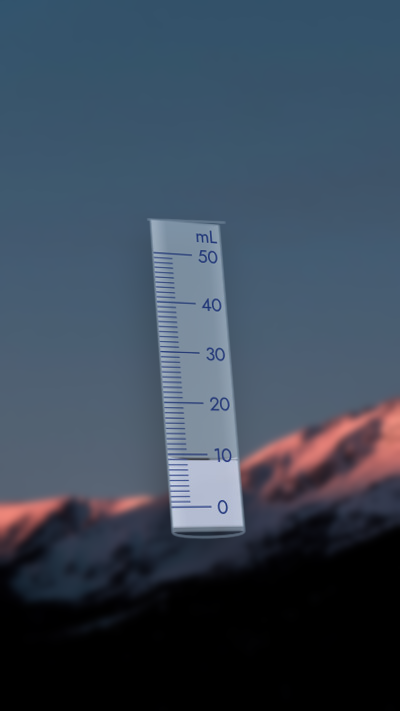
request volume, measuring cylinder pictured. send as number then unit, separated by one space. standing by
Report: 9 mL
